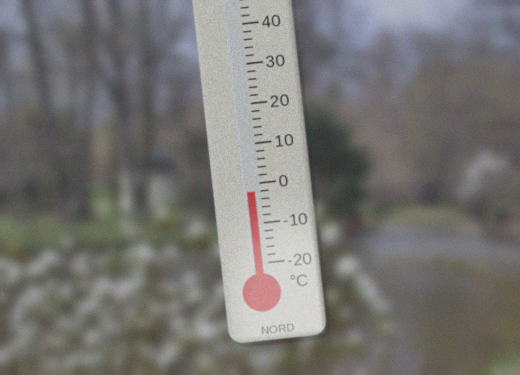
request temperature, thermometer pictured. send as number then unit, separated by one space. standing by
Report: -2 °C
